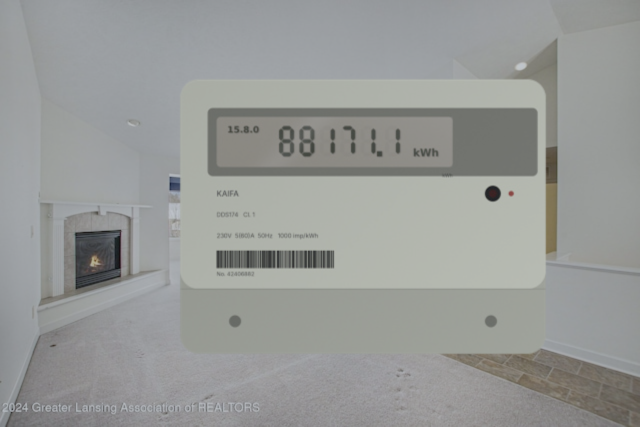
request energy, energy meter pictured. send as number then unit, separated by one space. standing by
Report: 88171.1 kWh
